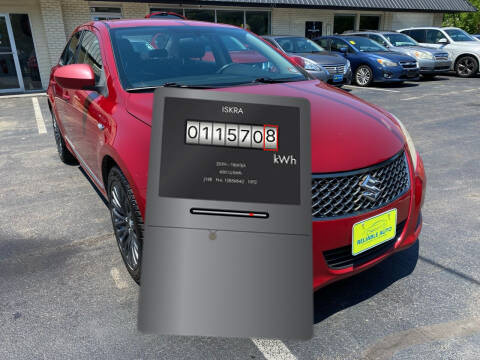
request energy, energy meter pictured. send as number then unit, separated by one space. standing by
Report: 11570.8 kWh
